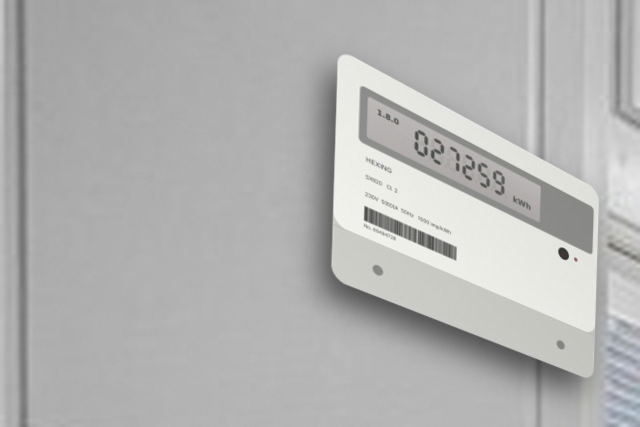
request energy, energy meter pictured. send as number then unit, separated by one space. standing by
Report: 27259 kWh
